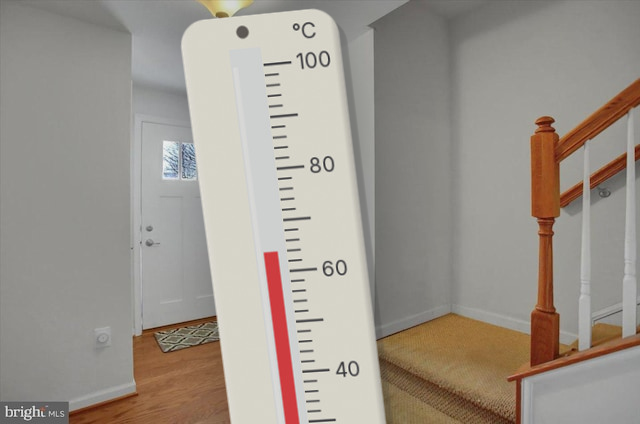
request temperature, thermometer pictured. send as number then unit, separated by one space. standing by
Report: 64 °C
